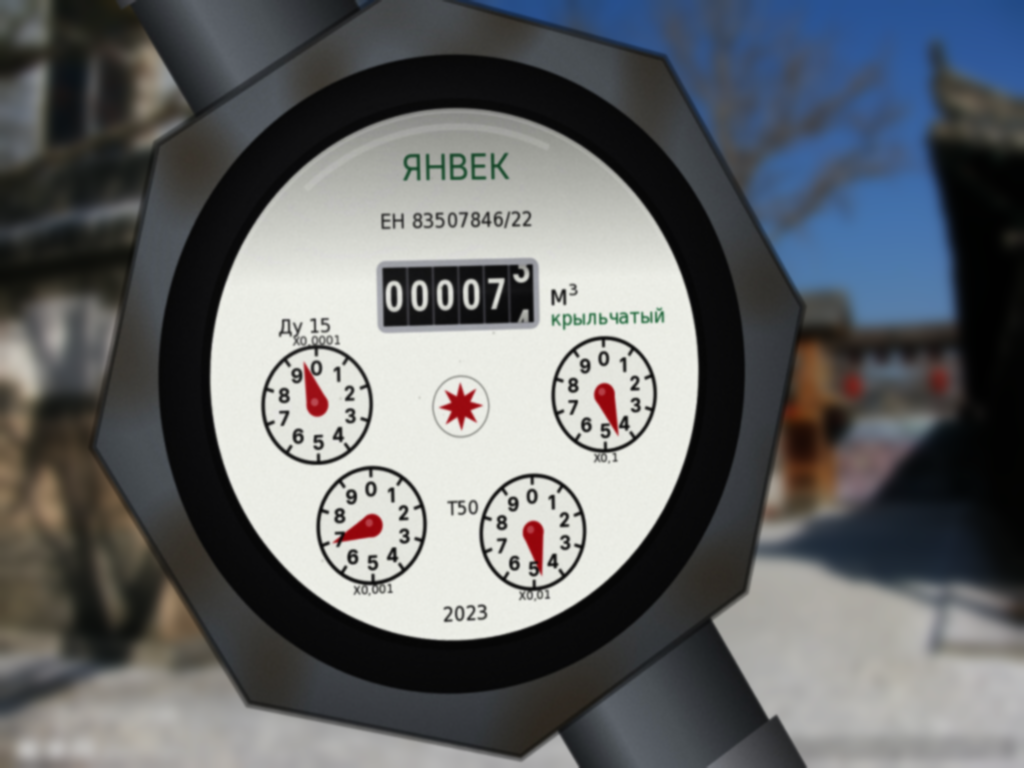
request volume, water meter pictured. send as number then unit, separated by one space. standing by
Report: 73.4469 m³
